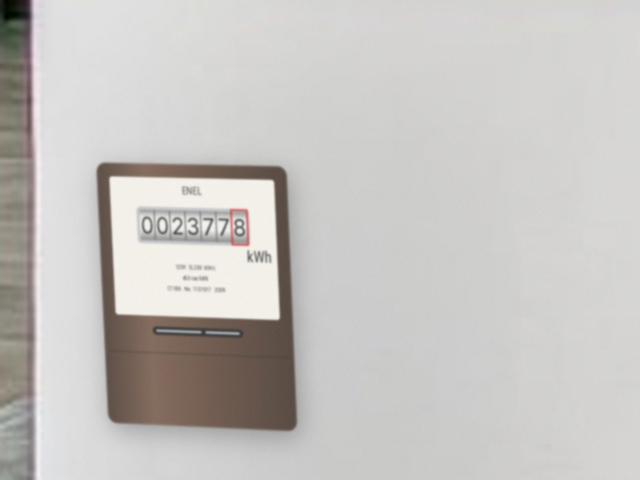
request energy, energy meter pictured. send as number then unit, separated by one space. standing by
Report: 2377.8 kWh
